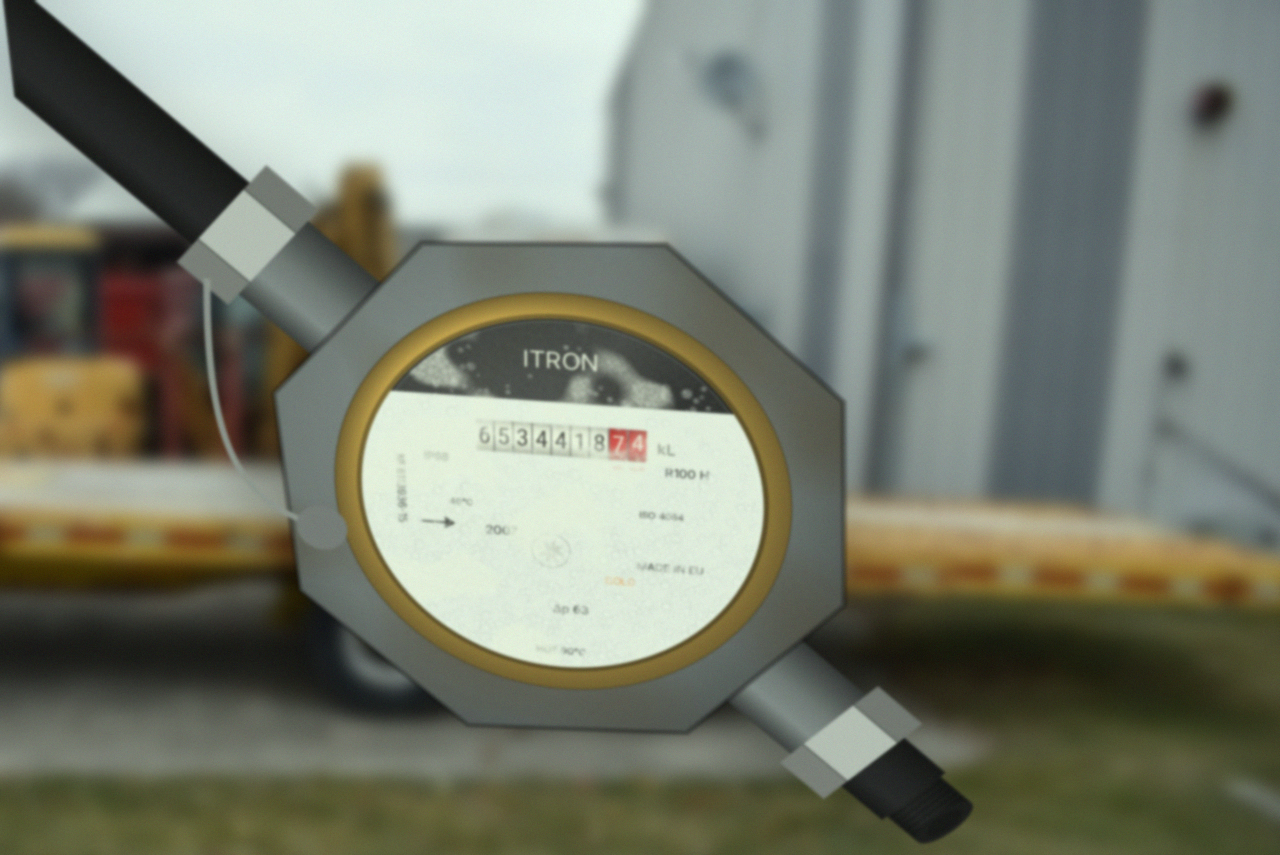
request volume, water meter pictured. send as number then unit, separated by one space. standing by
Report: 6534418.74 kL
